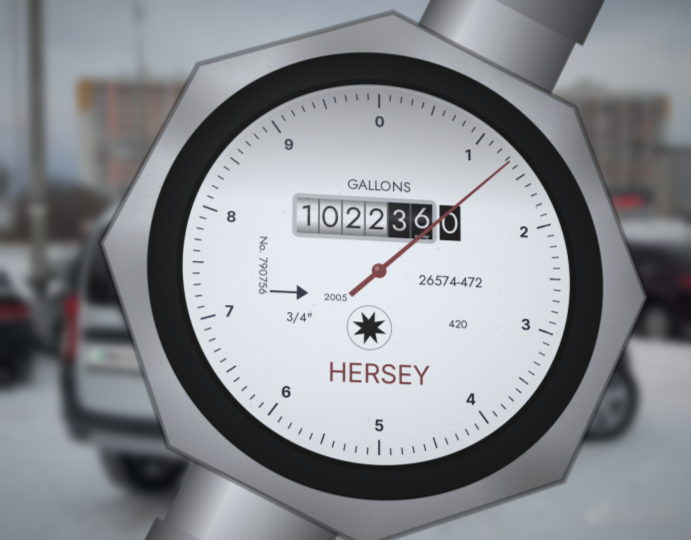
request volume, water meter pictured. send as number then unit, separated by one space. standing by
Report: 1022361.3 gal
